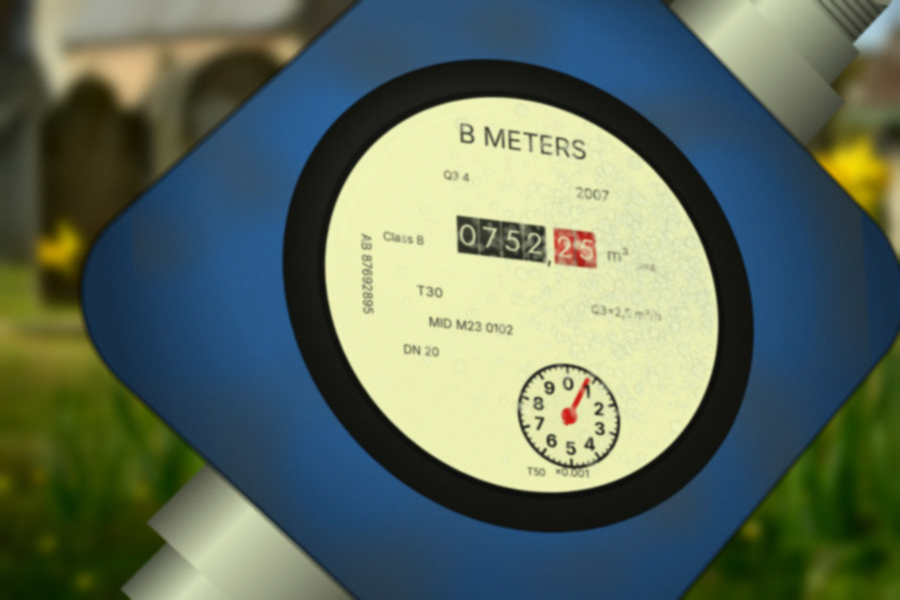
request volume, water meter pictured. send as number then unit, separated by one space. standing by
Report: 752.250 m³
